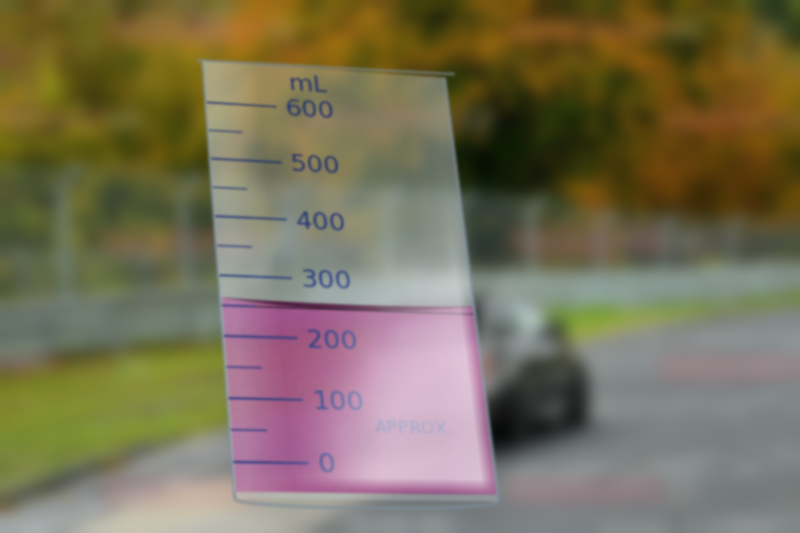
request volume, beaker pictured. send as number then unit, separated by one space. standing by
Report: 250 mL
